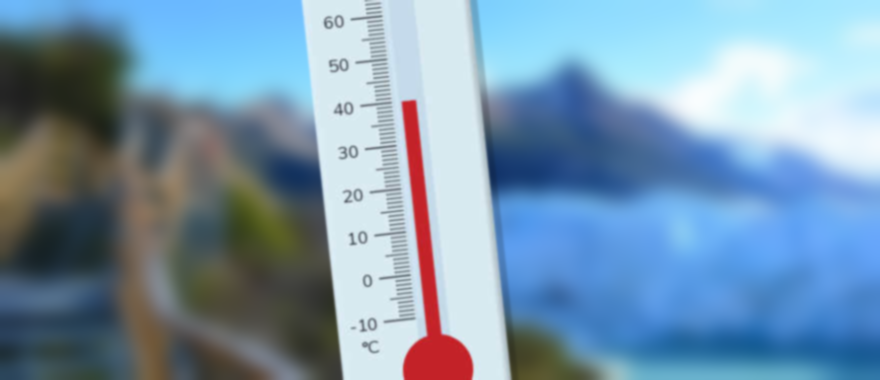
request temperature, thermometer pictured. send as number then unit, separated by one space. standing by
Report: 40 °C
